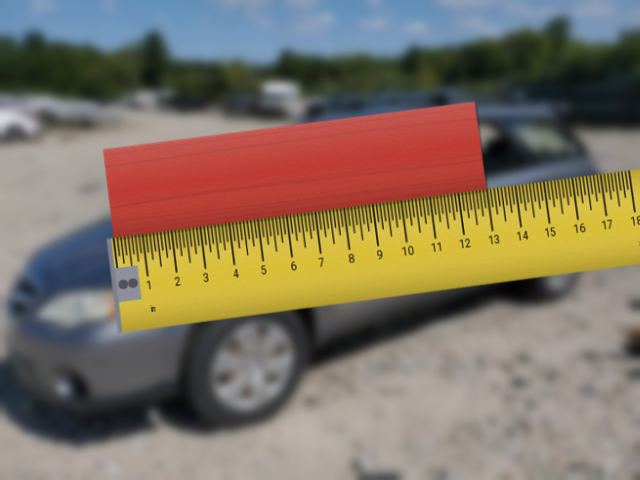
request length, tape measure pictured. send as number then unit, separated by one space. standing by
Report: 13 in
